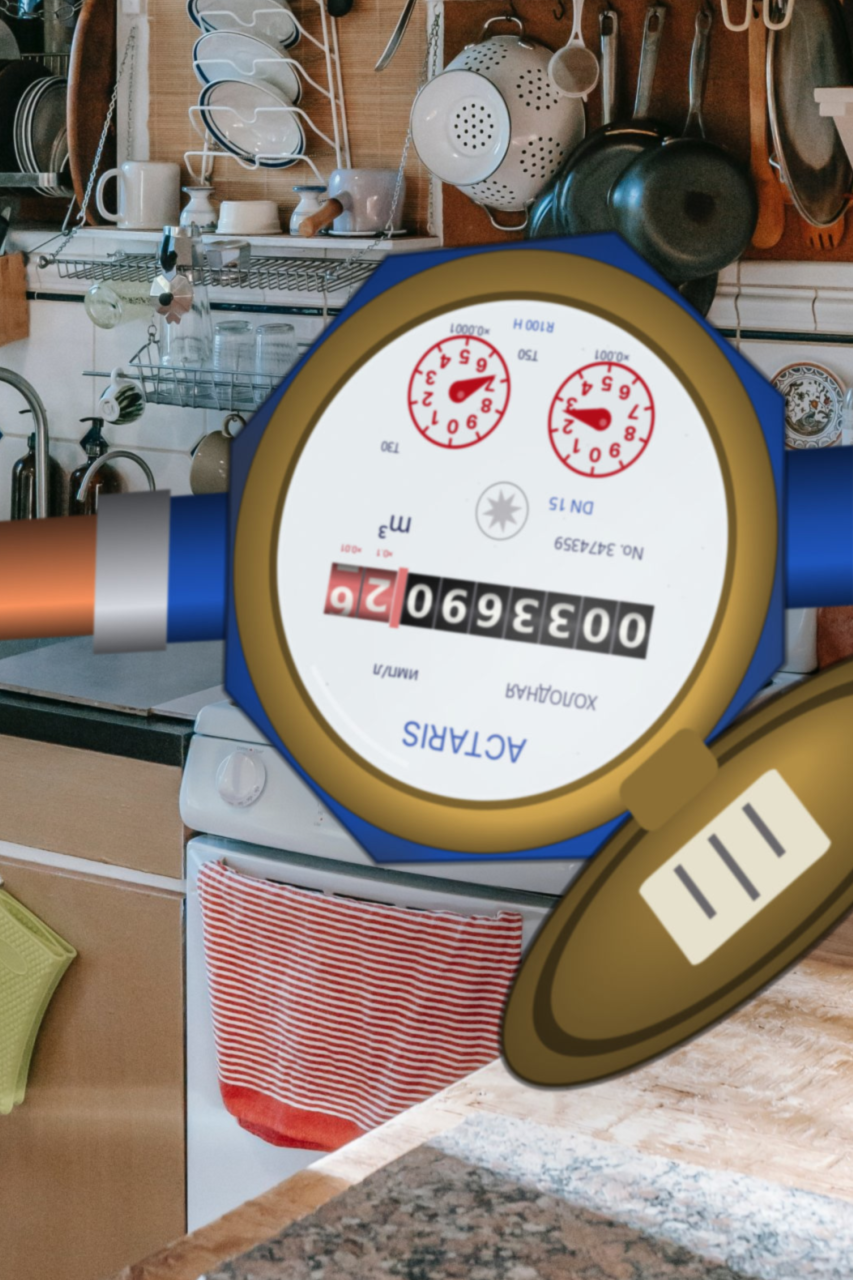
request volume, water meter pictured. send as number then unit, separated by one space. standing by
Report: 33690.2626 m³
